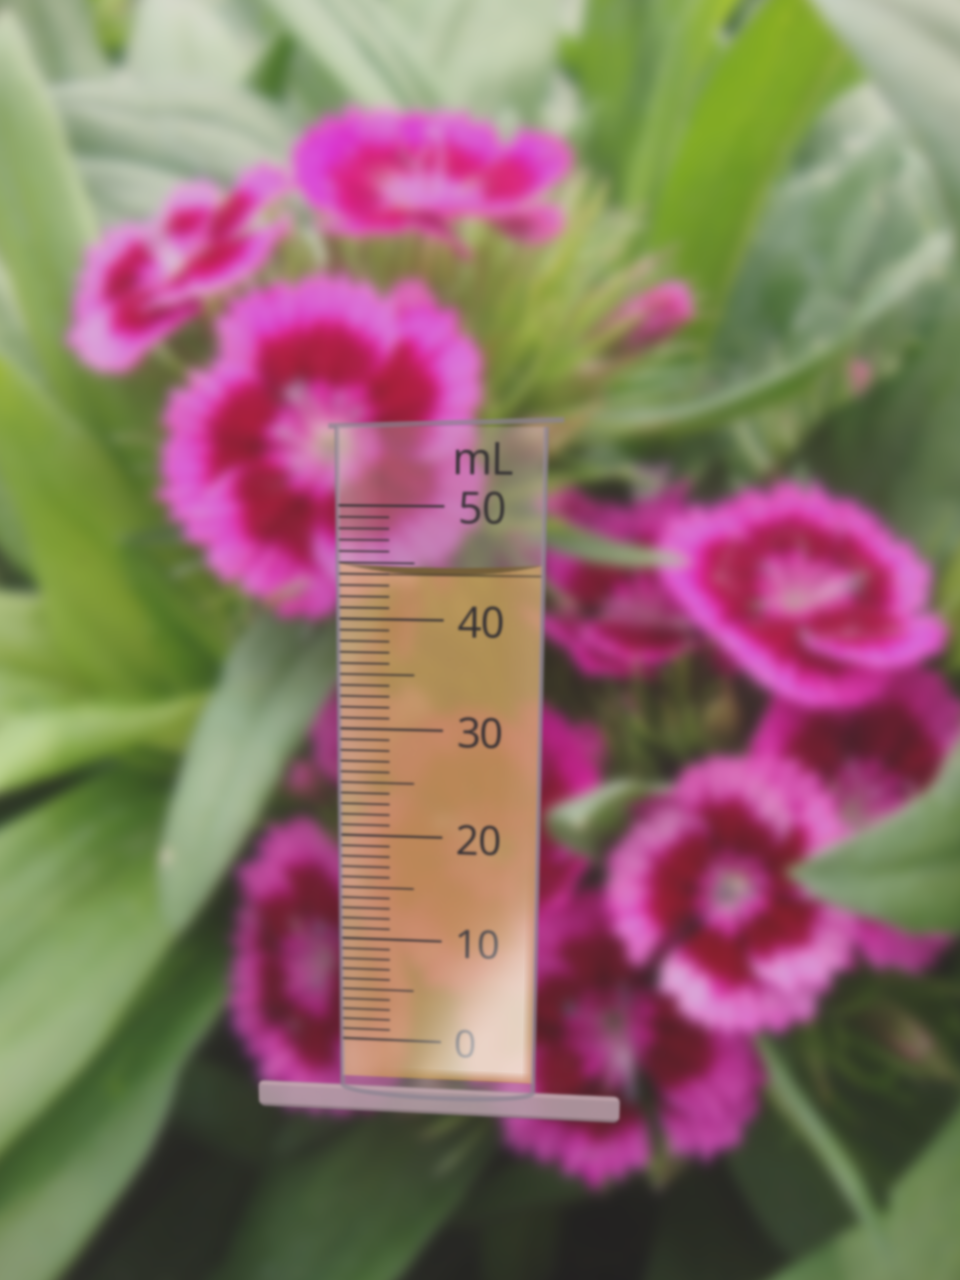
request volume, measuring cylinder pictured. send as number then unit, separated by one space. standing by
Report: 44 mL
